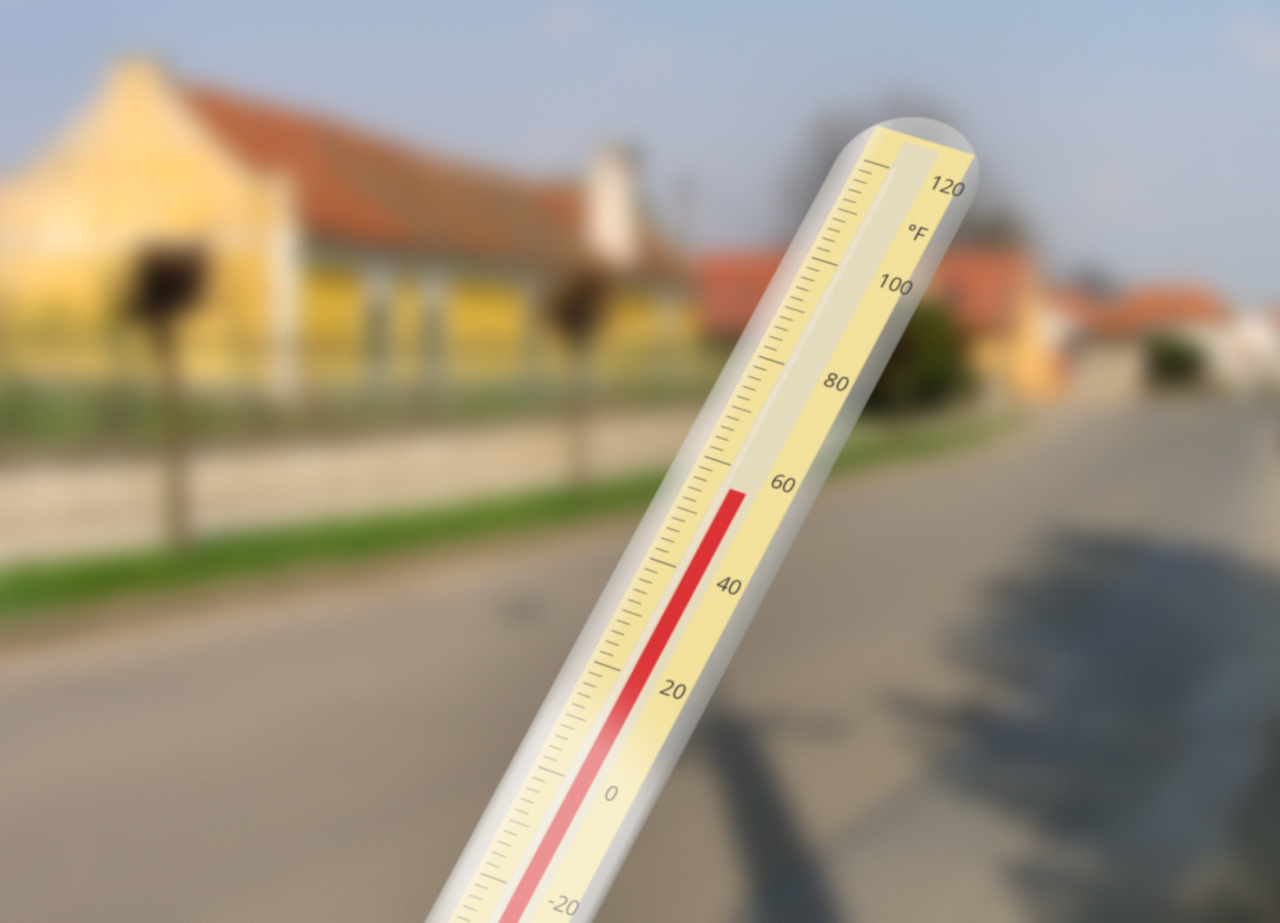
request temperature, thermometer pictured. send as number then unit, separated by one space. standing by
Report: 56 °F
